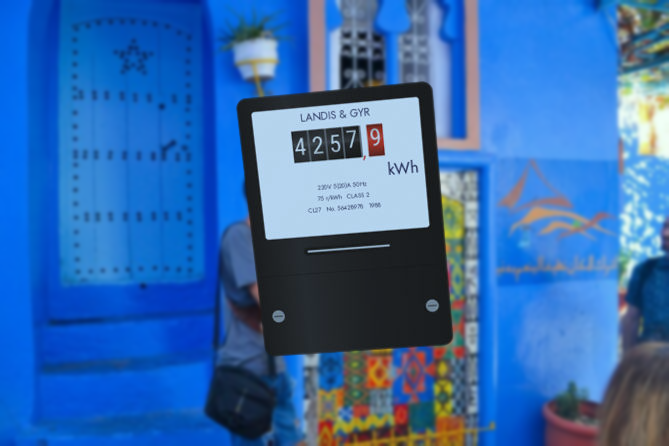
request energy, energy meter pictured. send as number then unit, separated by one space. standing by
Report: 4257.9 kWh
